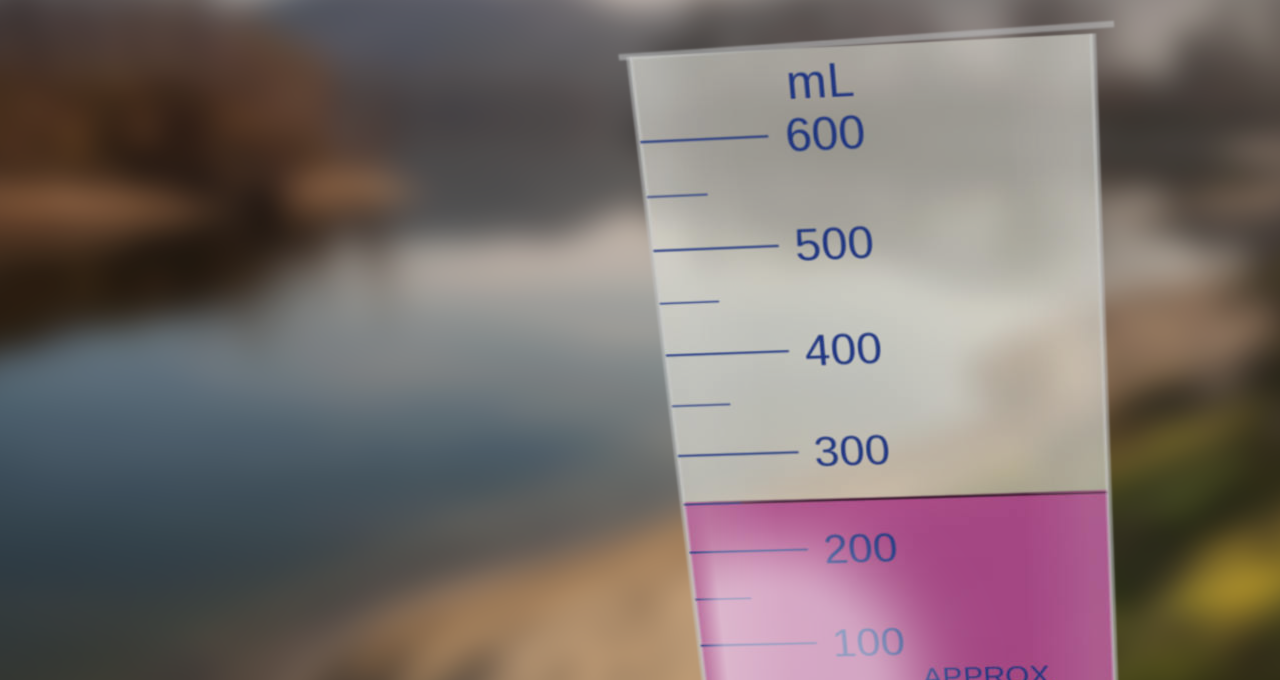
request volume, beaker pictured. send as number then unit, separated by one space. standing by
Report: 250 mL
